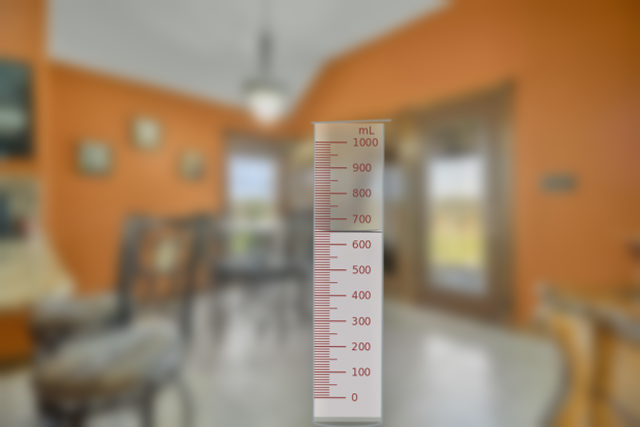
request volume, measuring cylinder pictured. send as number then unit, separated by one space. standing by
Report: 650 mL
